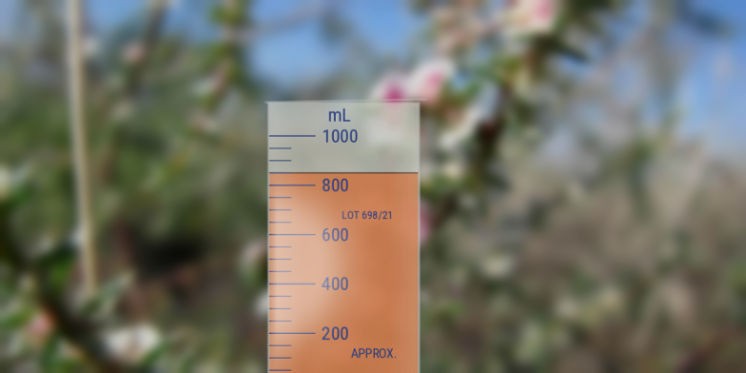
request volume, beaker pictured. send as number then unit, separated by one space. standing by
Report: 850 mL
